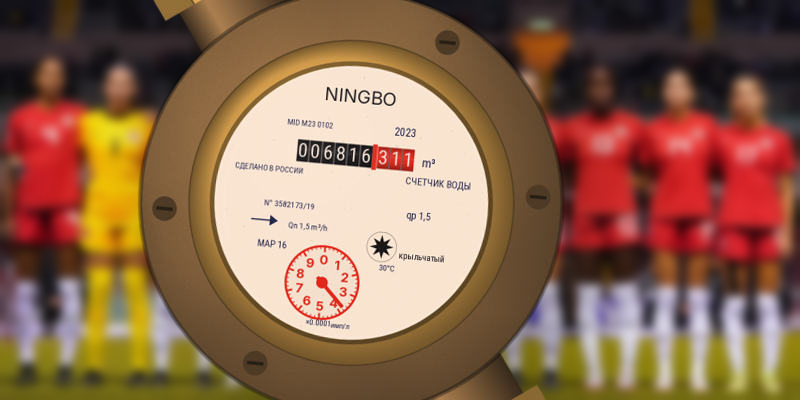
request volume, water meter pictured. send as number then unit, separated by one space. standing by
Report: 6816.3113 m³
